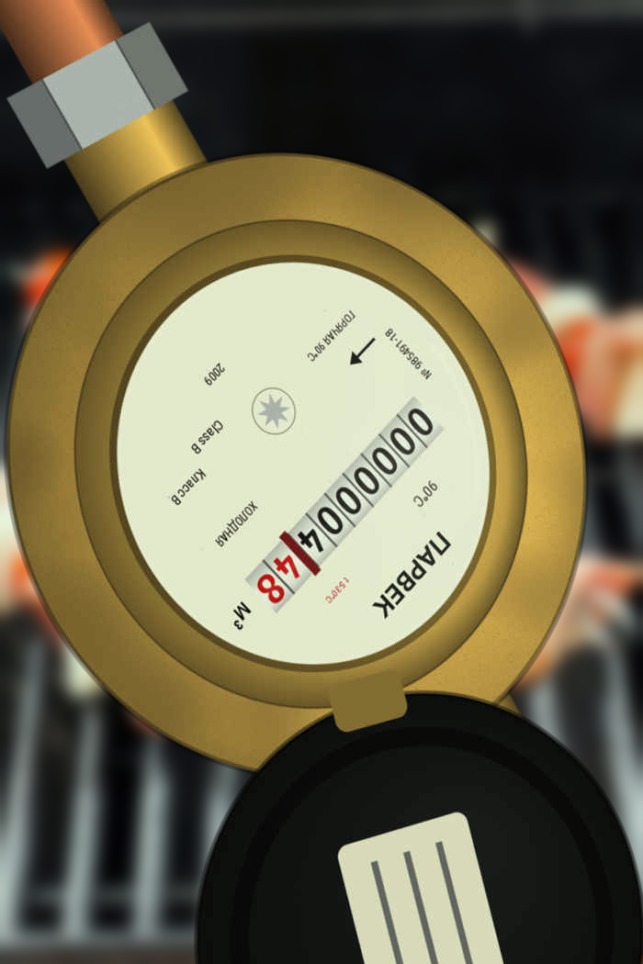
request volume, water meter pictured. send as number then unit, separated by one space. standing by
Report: 4.48 m³
